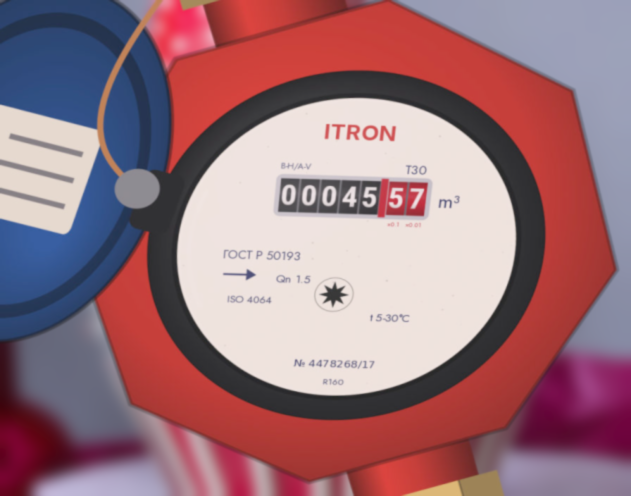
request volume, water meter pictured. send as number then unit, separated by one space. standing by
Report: 45.57 m³
